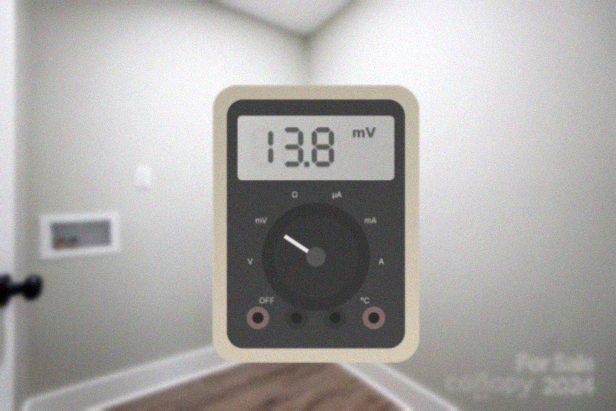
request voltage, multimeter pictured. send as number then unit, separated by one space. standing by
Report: 13.8 mV
